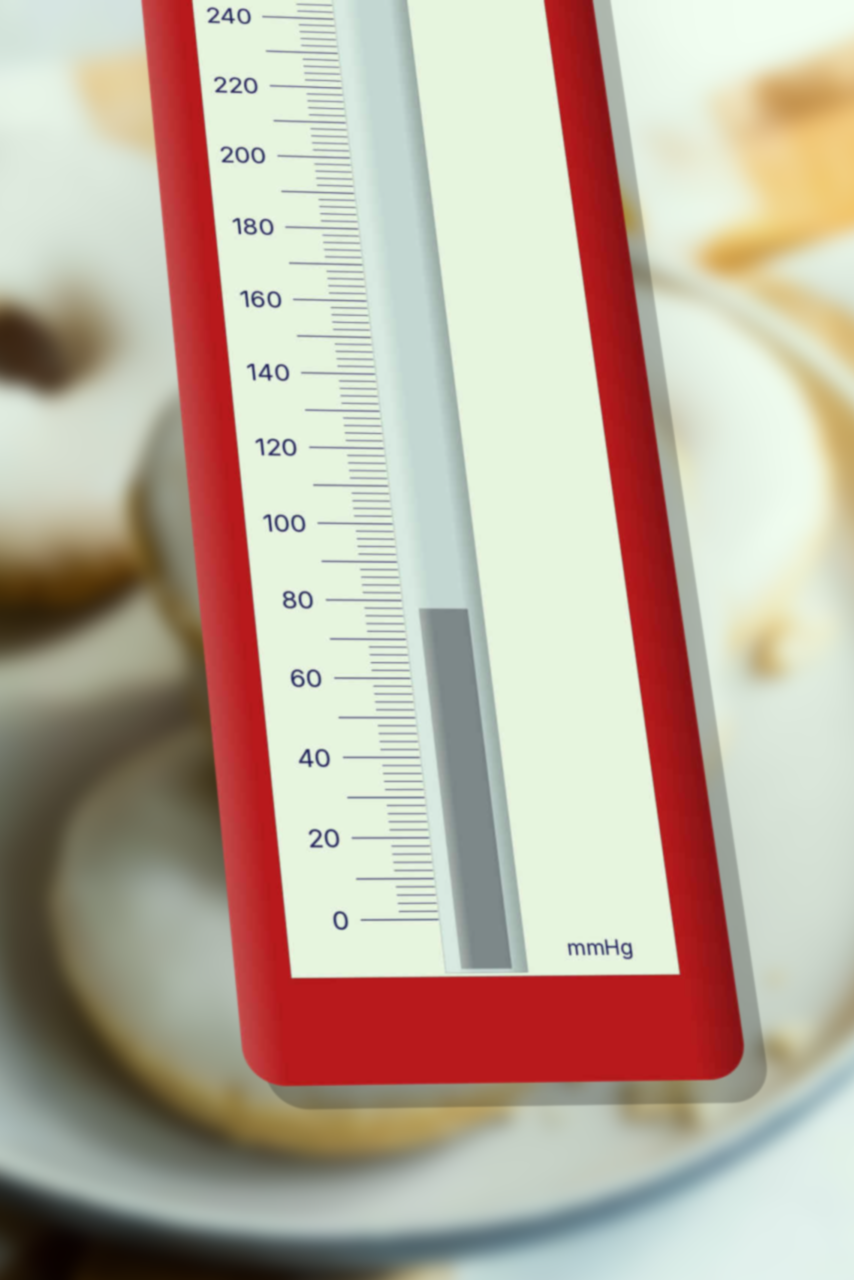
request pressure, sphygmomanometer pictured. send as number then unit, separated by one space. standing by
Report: 78 mmHg
